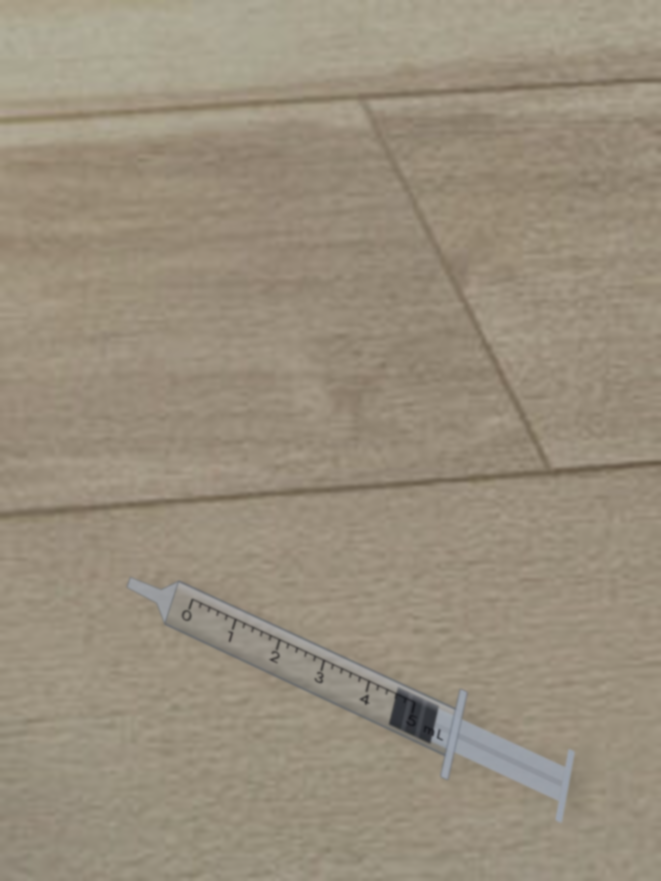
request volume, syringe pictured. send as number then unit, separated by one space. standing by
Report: 4.6 mL
